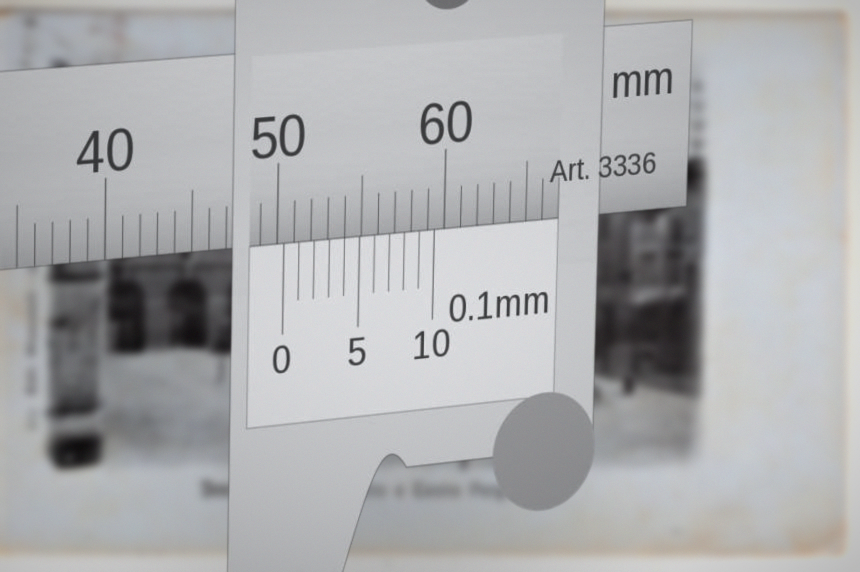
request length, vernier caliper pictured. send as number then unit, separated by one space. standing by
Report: 50.4 mm
